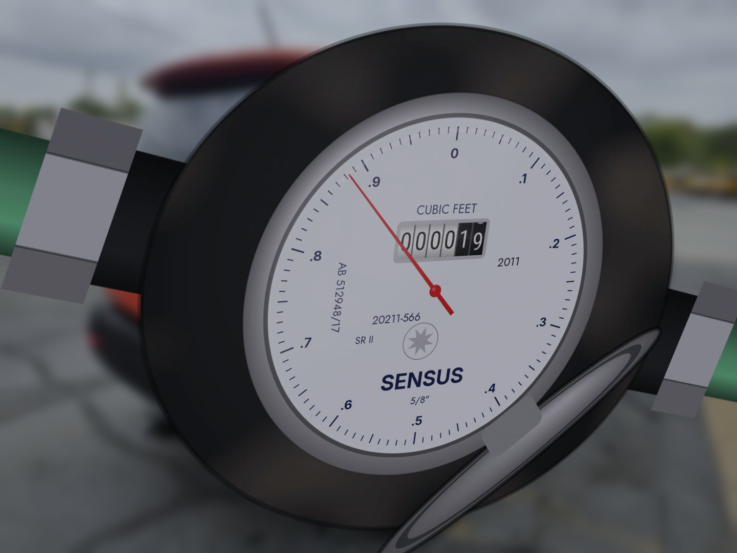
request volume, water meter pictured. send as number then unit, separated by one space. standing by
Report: 18.88 ft³
